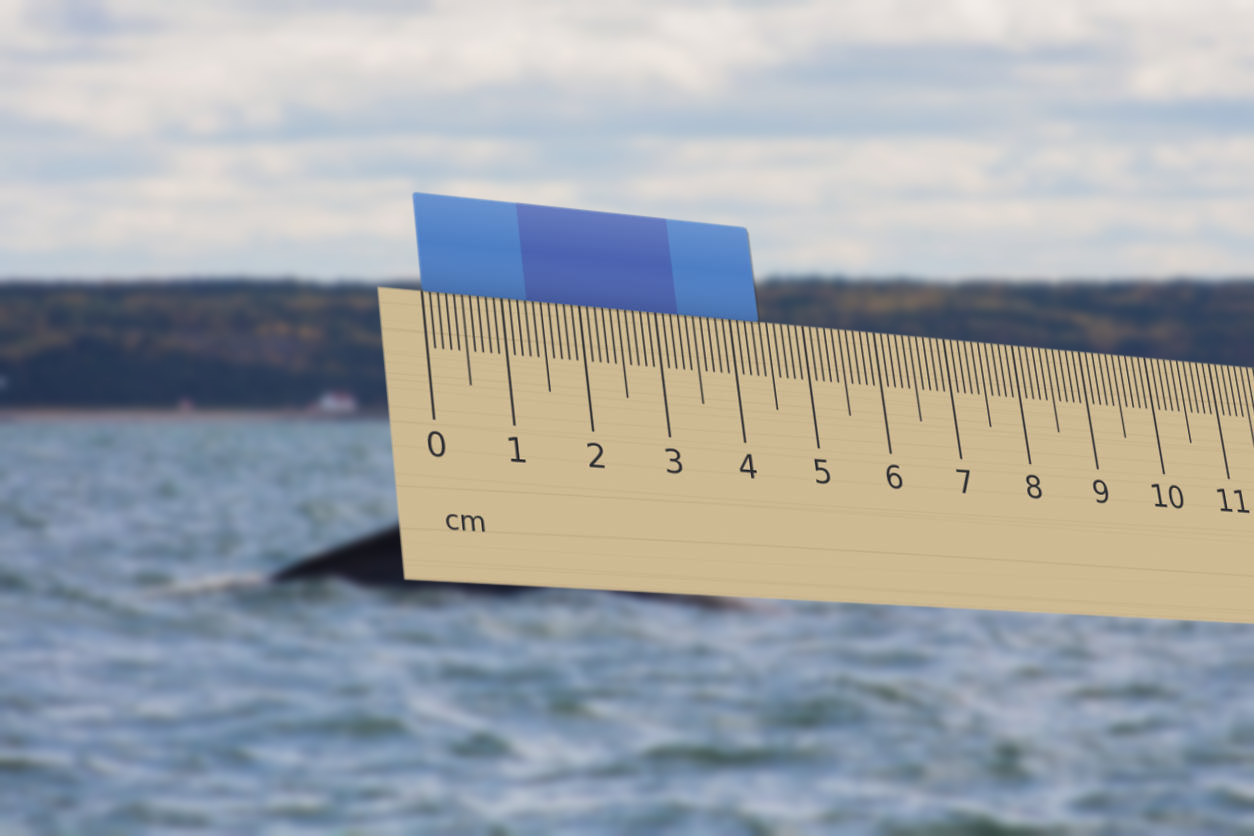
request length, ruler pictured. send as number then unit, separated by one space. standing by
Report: 4.4 cm
